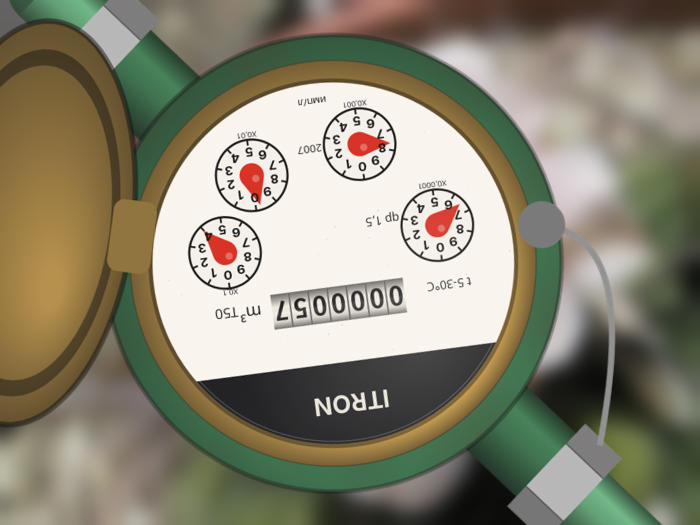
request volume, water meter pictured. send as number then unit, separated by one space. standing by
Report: 57.3976 m³
